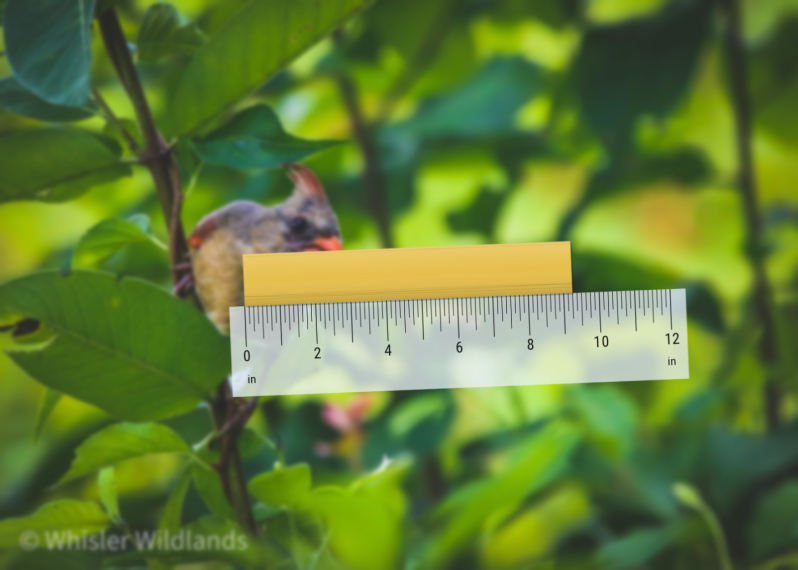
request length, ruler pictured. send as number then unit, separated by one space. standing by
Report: 9.25 in
